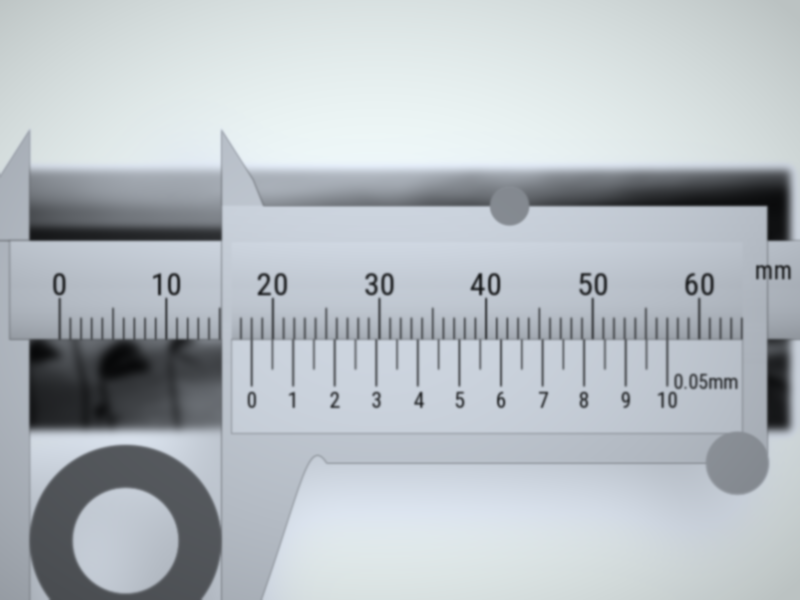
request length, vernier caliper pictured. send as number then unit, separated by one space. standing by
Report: 18.0 mm
